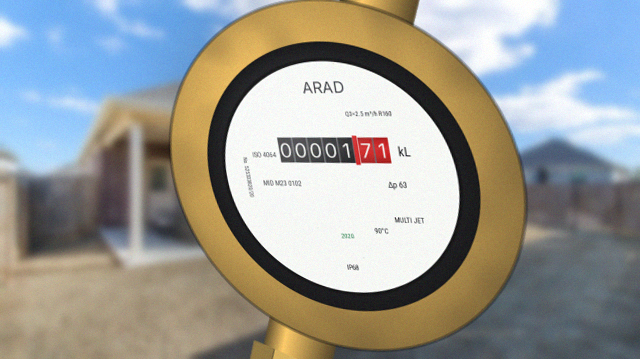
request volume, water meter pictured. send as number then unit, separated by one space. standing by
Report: 1.71 kL
